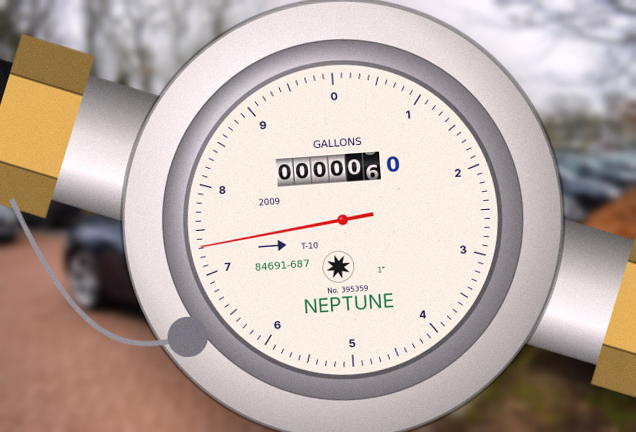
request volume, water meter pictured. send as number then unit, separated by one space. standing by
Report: 57.3 gal
